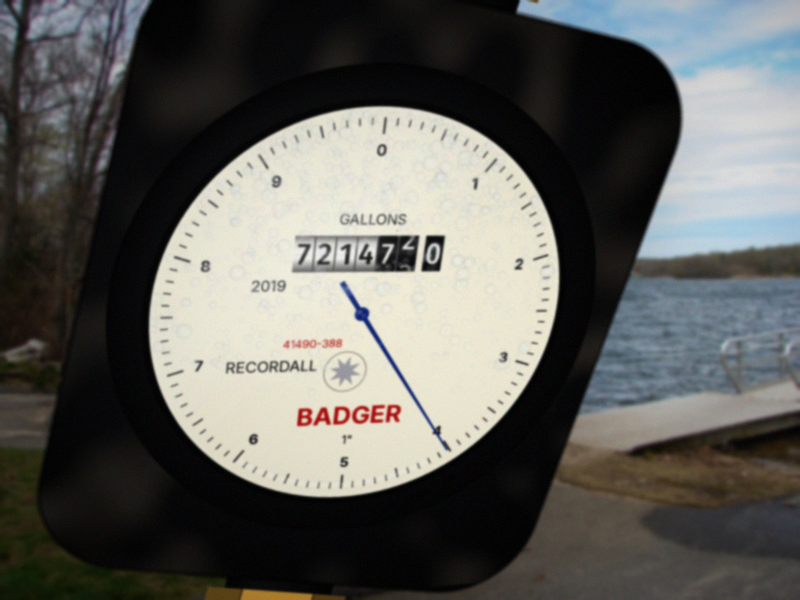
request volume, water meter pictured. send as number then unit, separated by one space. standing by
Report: 7214724.0 gal
